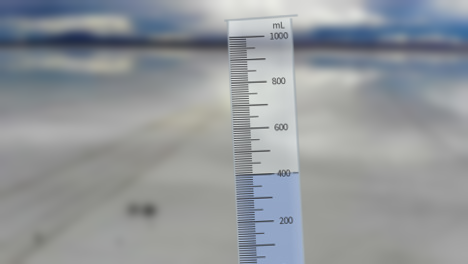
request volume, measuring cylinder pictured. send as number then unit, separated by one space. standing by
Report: 400 mL
